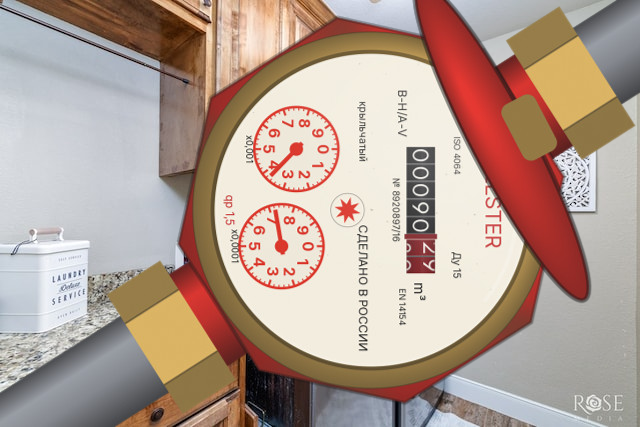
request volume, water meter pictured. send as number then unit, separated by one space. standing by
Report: 90.2937 m³
